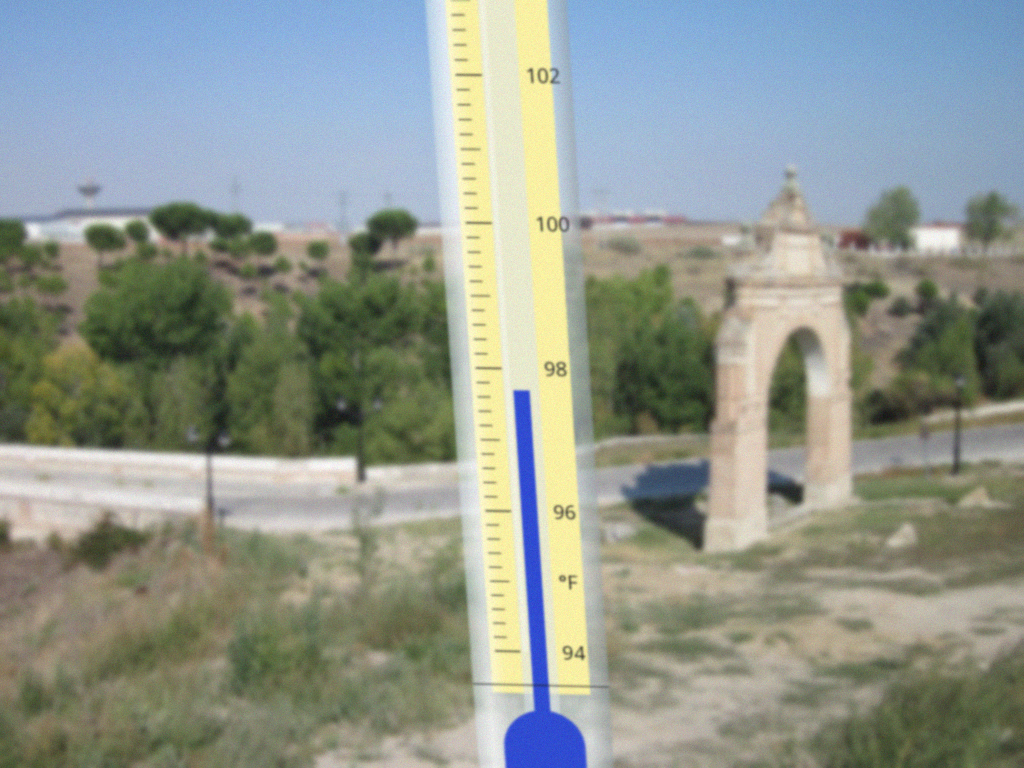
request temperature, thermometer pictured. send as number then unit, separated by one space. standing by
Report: 97.7 °F
